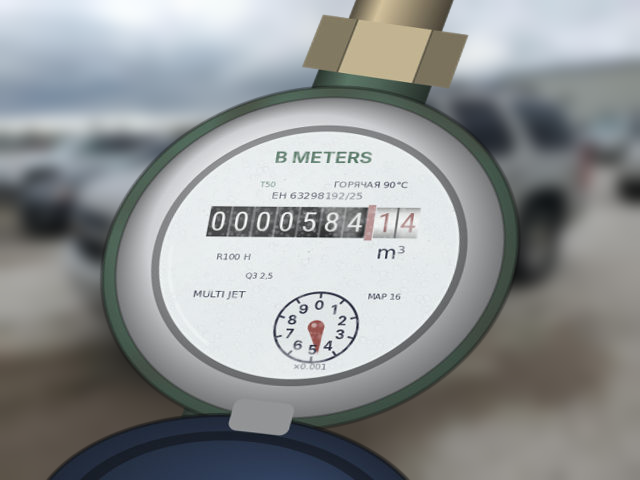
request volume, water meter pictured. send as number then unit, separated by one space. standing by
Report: 584.144 m³
